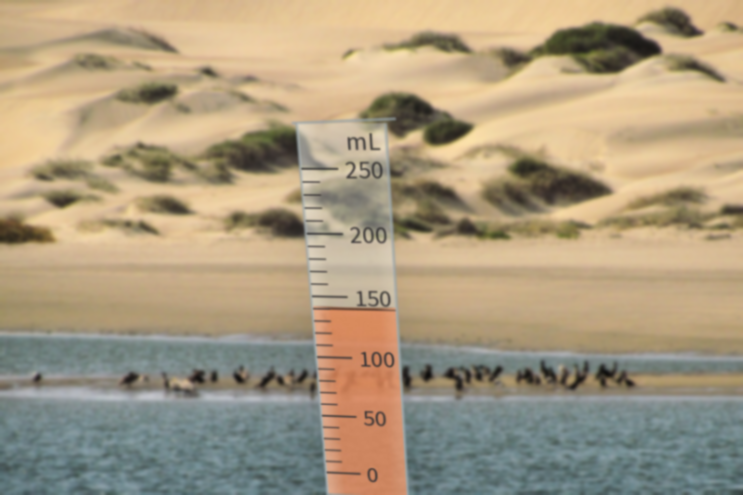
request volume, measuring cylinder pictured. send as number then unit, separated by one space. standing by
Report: 140 mL
